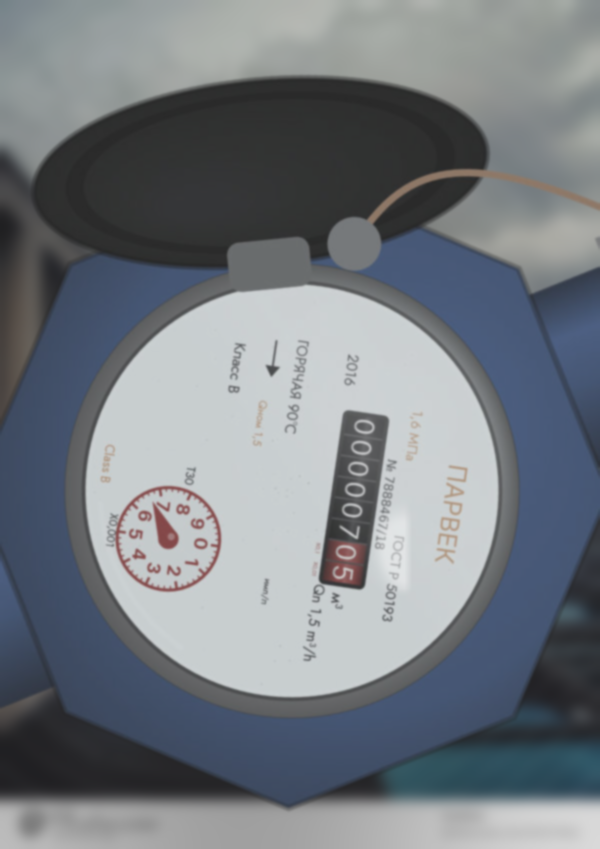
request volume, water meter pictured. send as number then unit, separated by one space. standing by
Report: 7.056 m³
